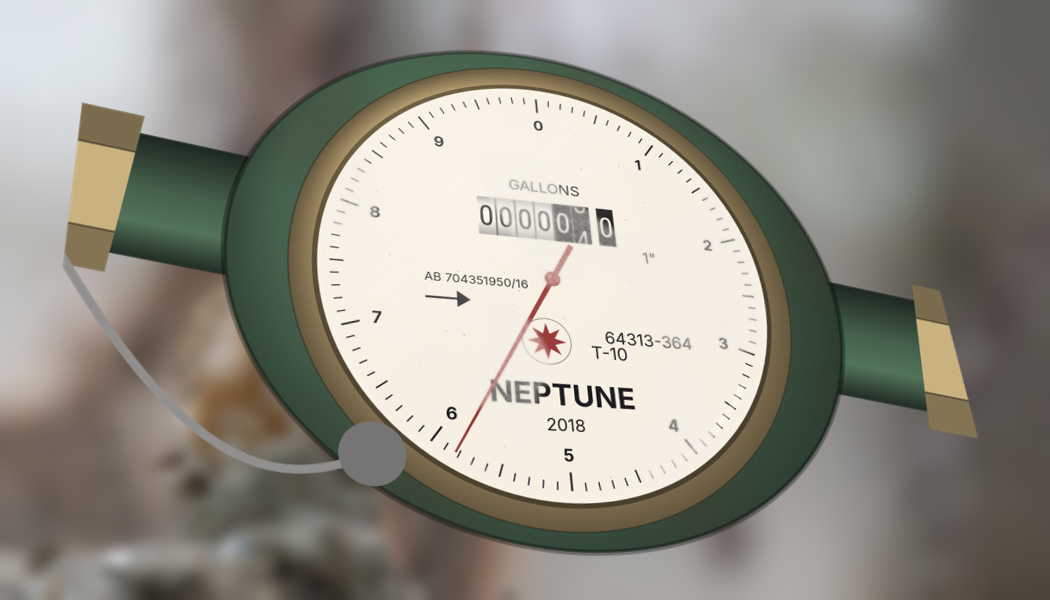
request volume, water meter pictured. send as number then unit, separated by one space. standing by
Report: 35.8 gal
